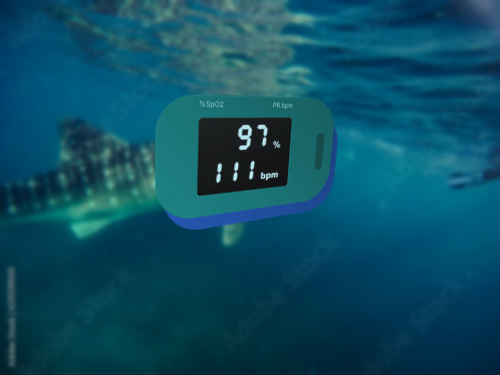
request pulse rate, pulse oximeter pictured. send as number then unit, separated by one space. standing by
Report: 111 bpm
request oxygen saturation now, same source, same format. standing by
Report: 97 %
